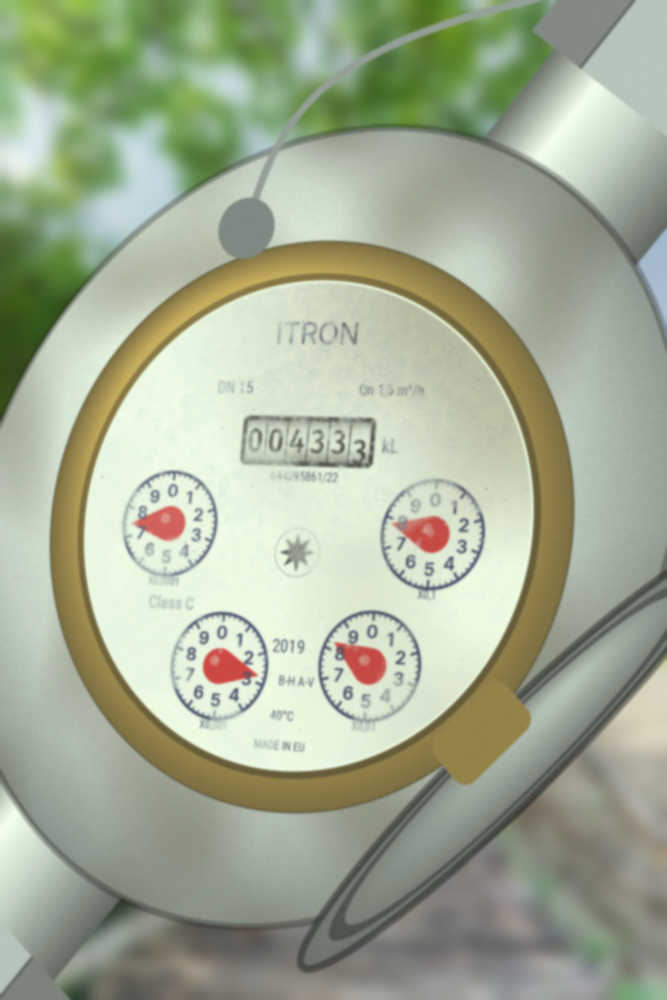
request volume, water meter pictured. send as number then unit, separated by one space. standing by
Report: 4332.7827 kL
